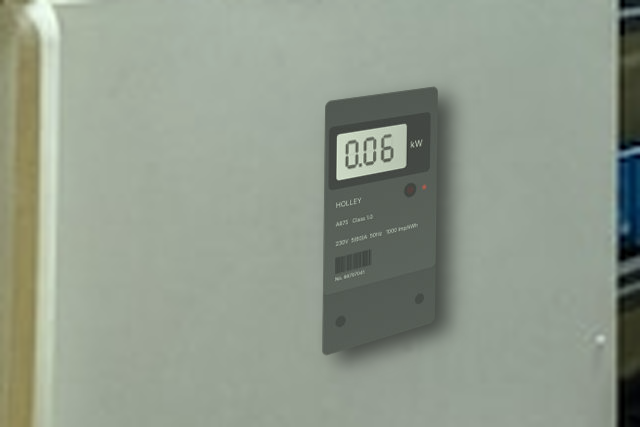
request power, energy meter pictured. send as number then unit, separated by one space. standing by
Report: 0.06 kW
